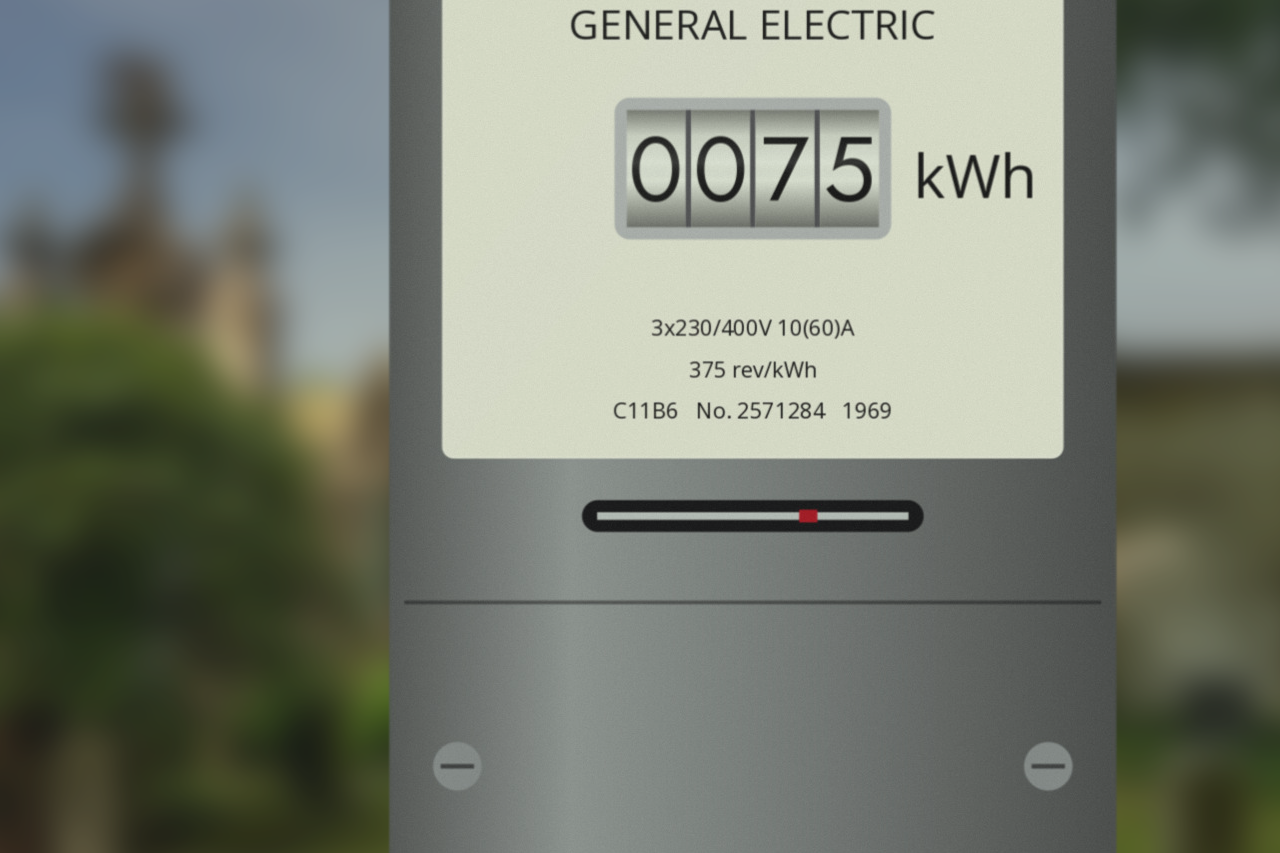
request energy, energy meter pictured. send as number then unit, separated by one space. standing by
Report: 75 kWh
